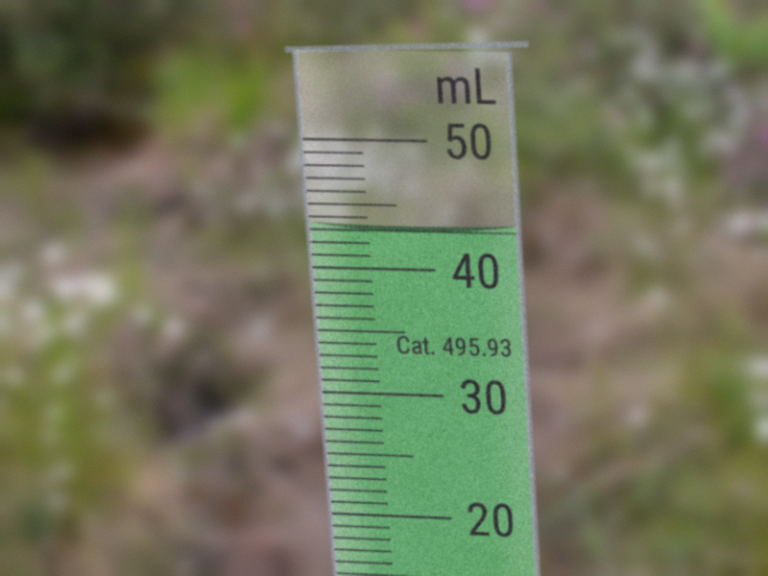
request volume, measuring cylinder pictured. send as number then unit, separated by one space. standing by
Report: 43 mL
